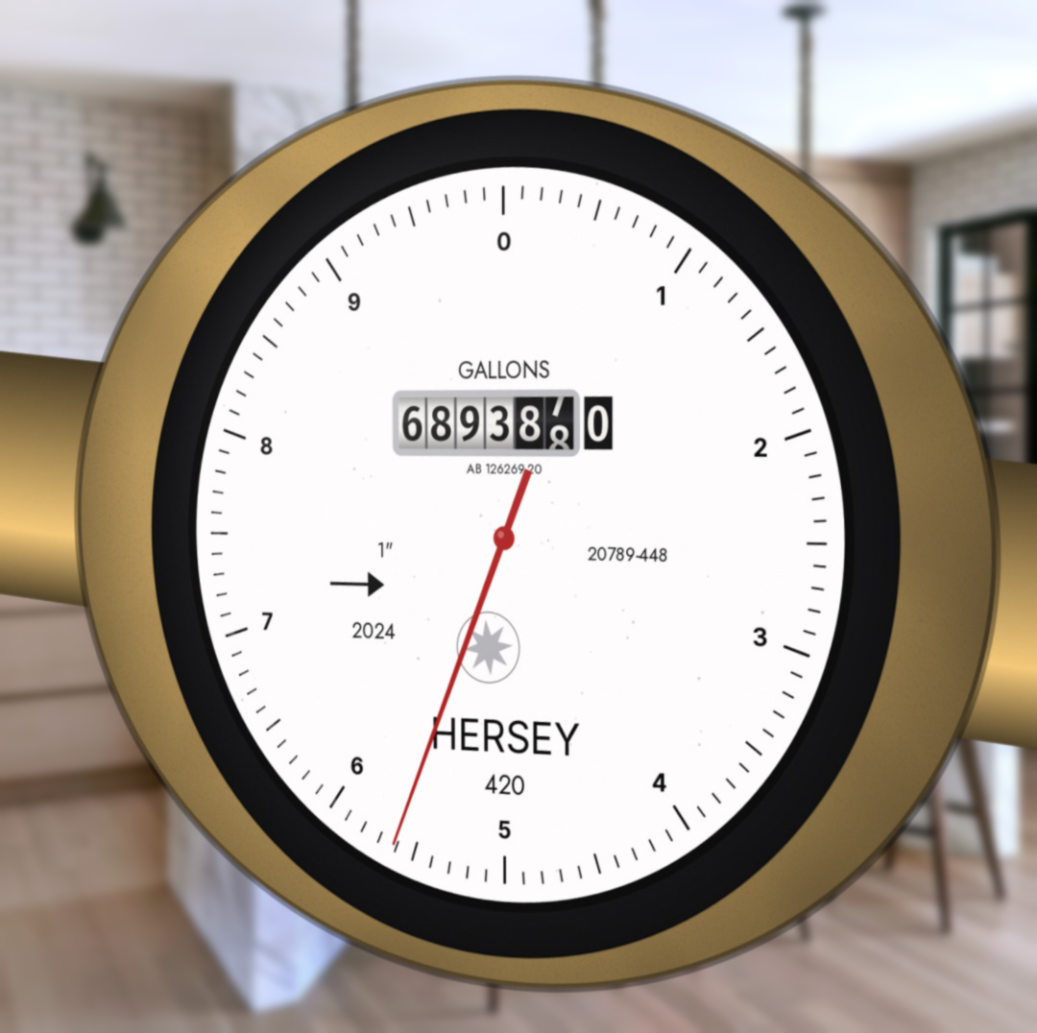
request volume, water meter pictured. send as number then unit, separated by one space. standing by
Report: 6893875.6 gal
